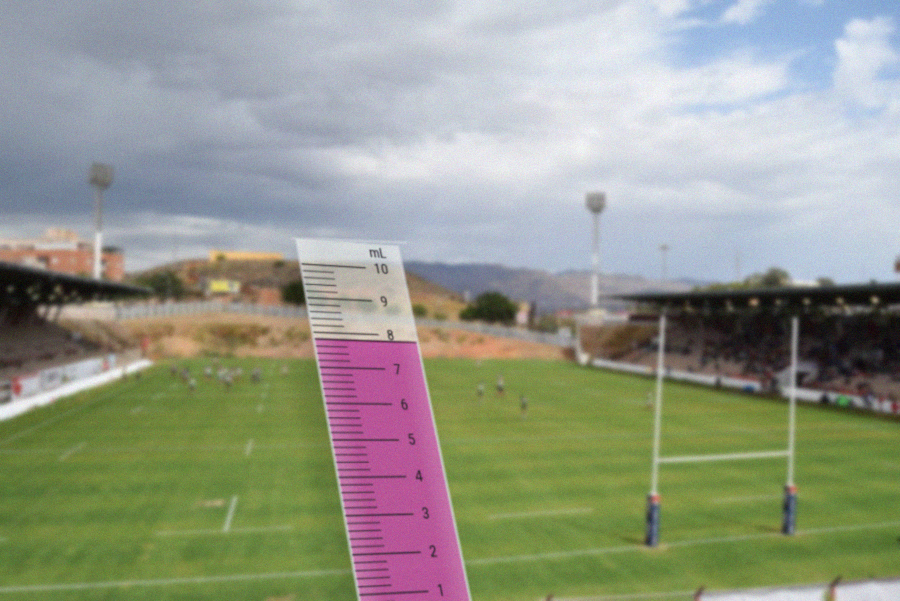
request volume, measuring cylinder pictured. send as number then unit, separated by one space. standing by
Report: 7.8 mL
